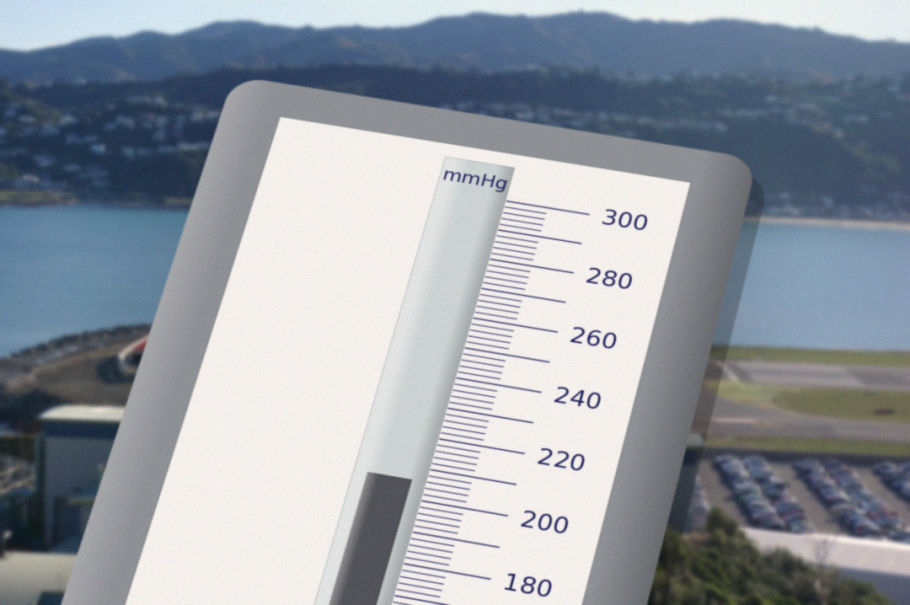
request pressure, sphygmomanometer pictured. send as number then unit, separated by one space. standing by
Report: 206 mmHg
